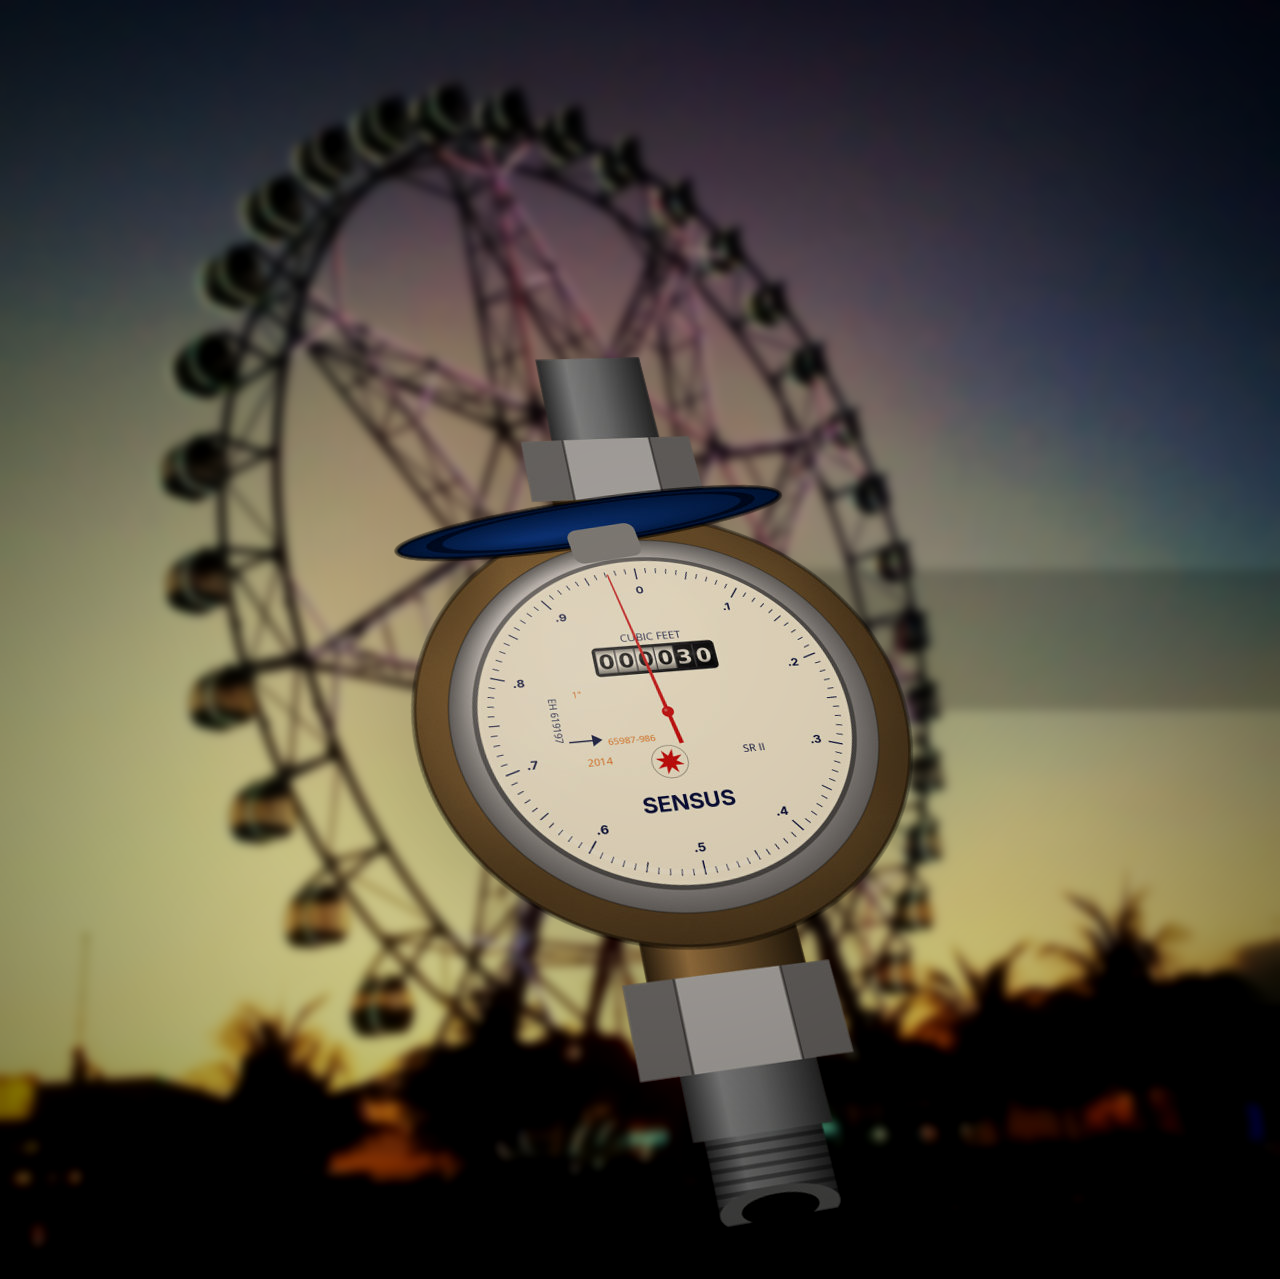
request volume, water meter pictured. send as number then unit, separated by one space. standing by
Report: 29.97 ft³
